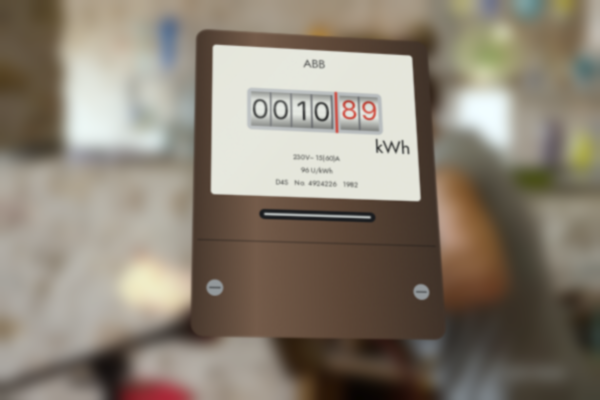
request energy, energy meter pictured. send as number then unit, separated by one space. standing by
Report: 10.89 kWh
